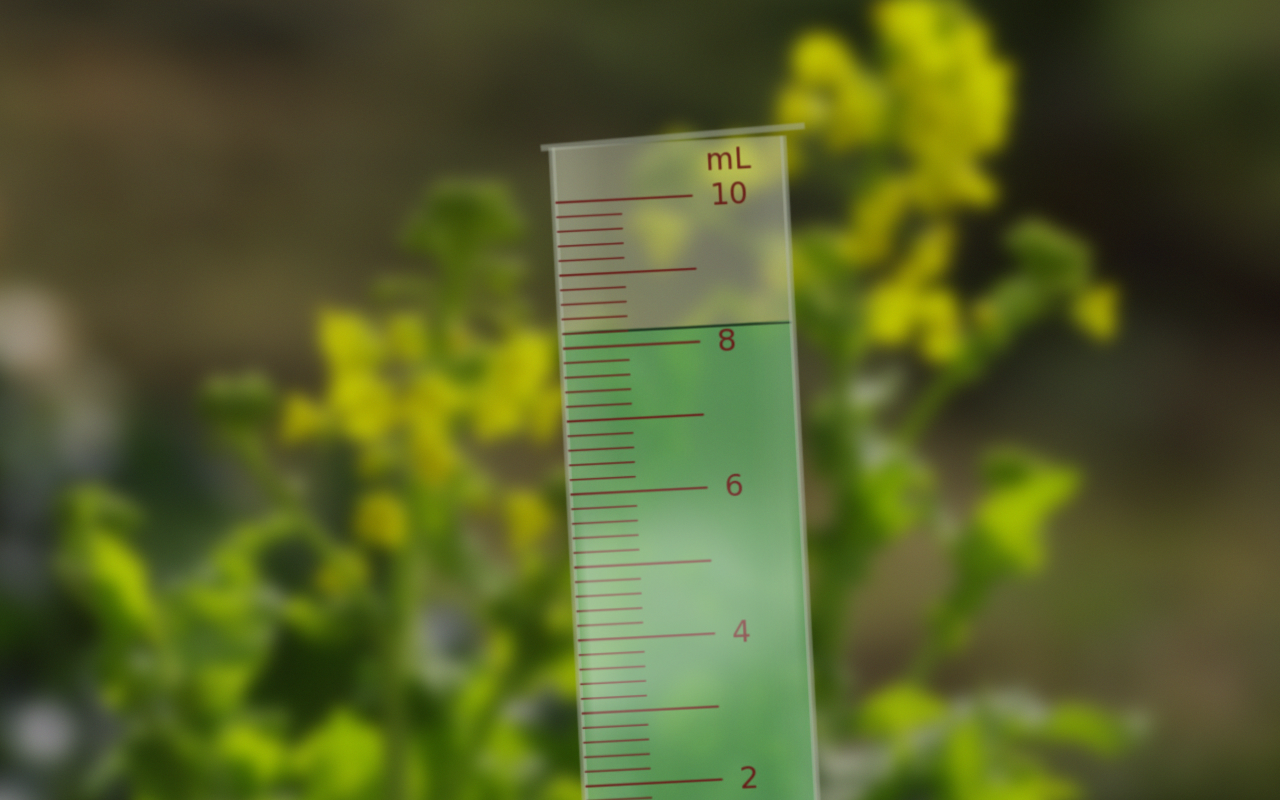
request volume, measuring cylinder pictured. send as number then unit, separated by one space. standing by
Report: 8.2 mL
